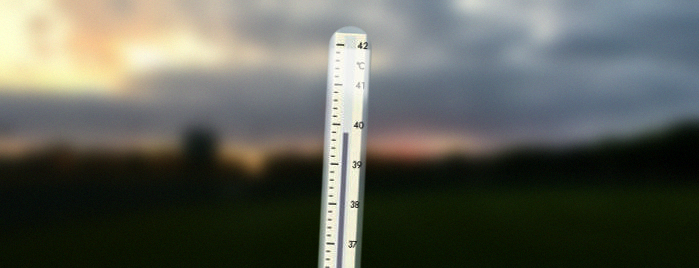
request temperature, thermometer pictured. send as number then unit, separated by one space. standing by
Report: 39.8 °C
